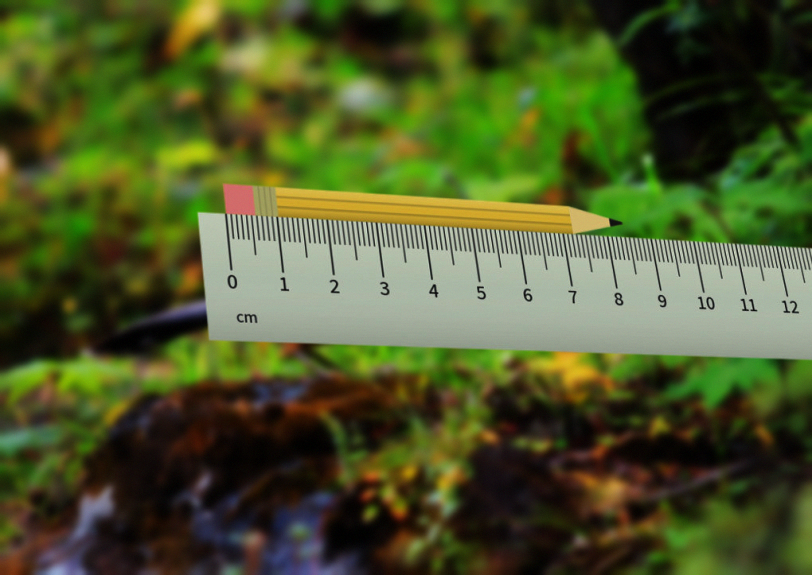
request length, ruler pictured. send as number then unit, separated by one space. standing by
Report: 8.4 cm
